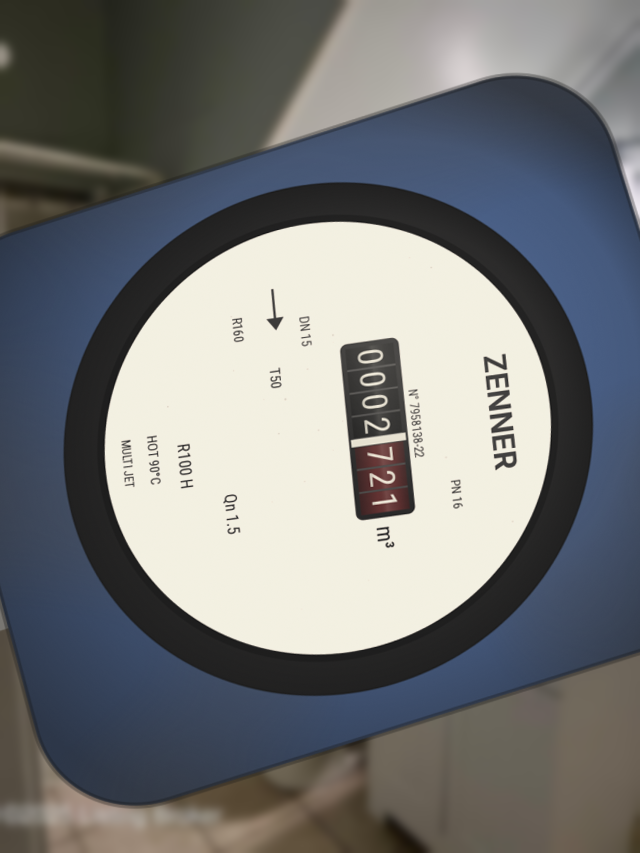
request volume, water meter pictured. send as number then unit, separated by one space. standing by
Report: 2.721 m³
